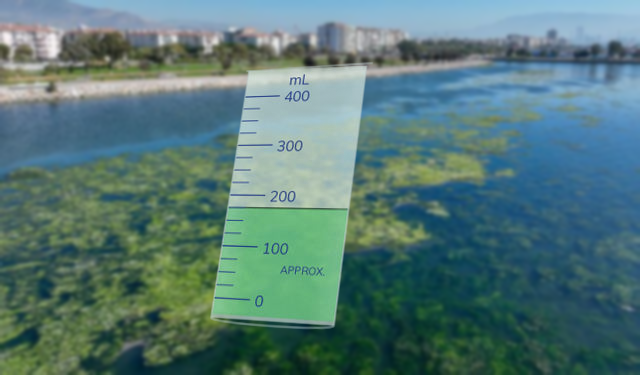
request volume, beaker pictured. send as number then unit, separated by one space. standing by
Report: 175 mL
